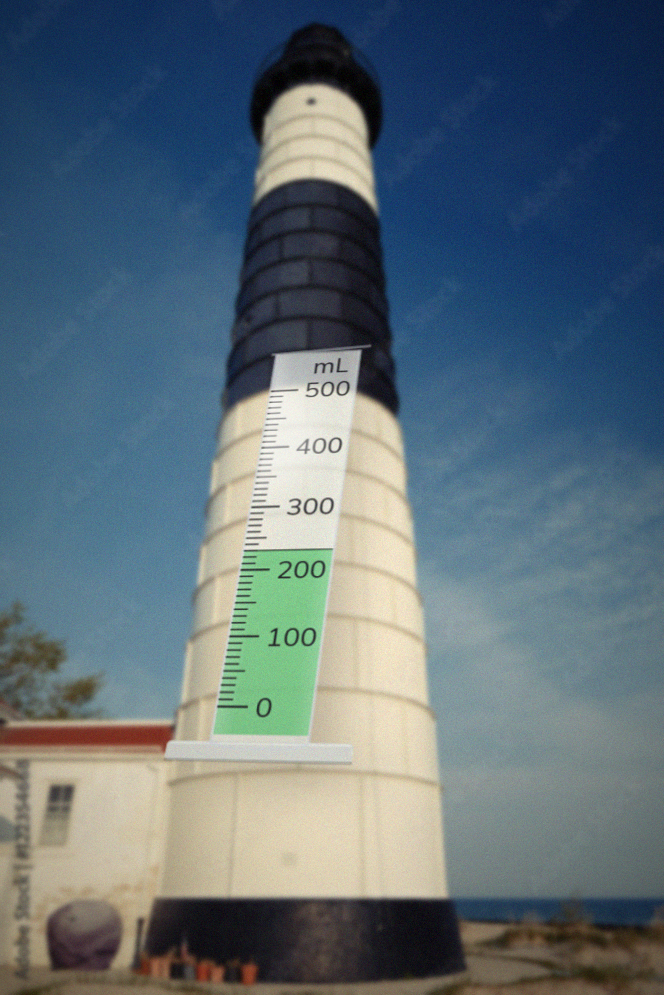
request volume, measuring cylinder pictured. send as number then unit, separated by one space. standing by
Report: 230 mL
